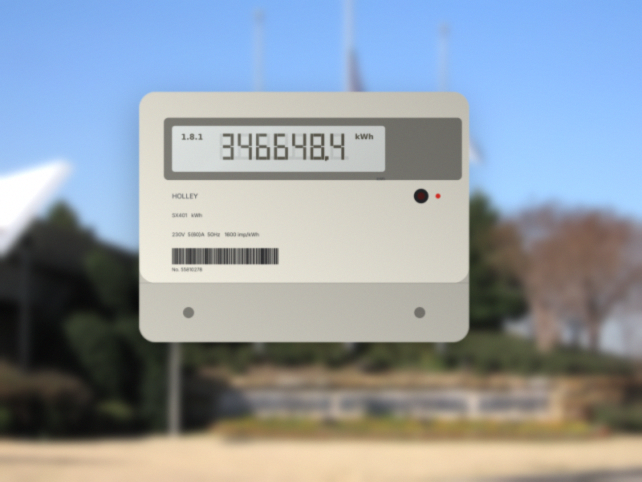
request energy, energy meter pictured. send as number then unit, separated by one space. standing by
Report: 346648.4 kWh
